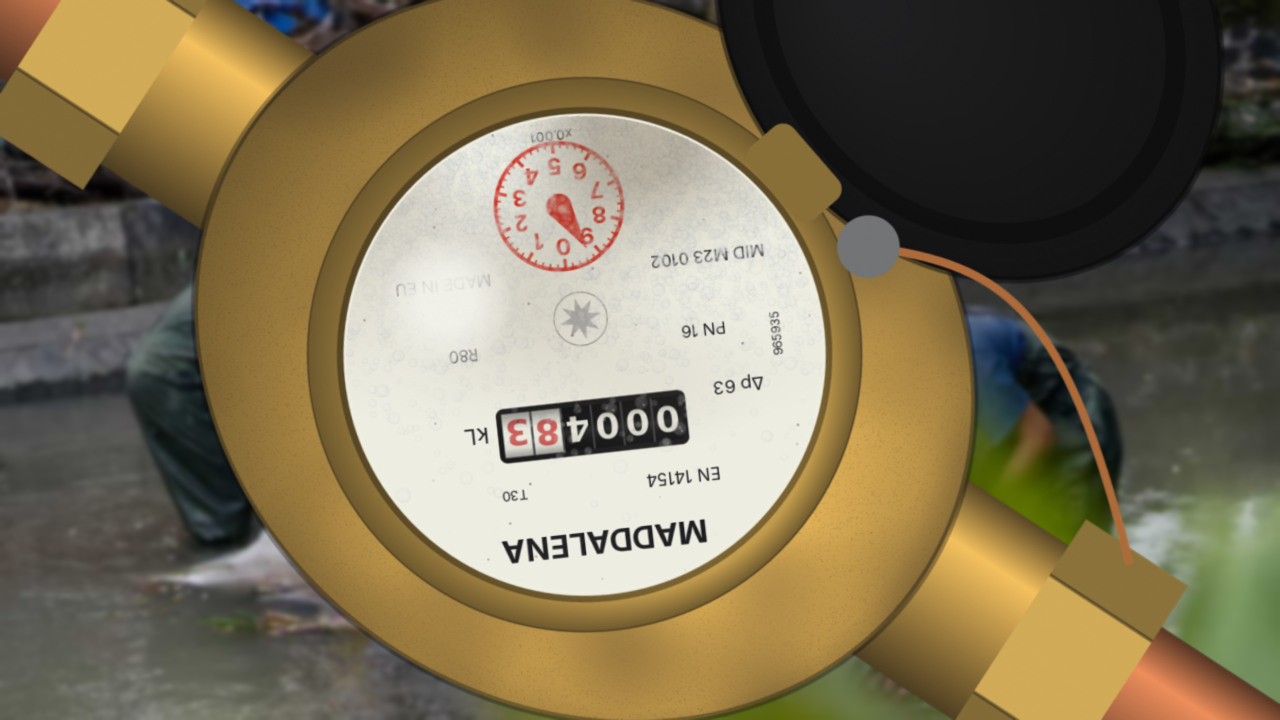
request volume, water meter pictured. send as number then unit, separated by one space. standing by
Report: 4.829 kL
